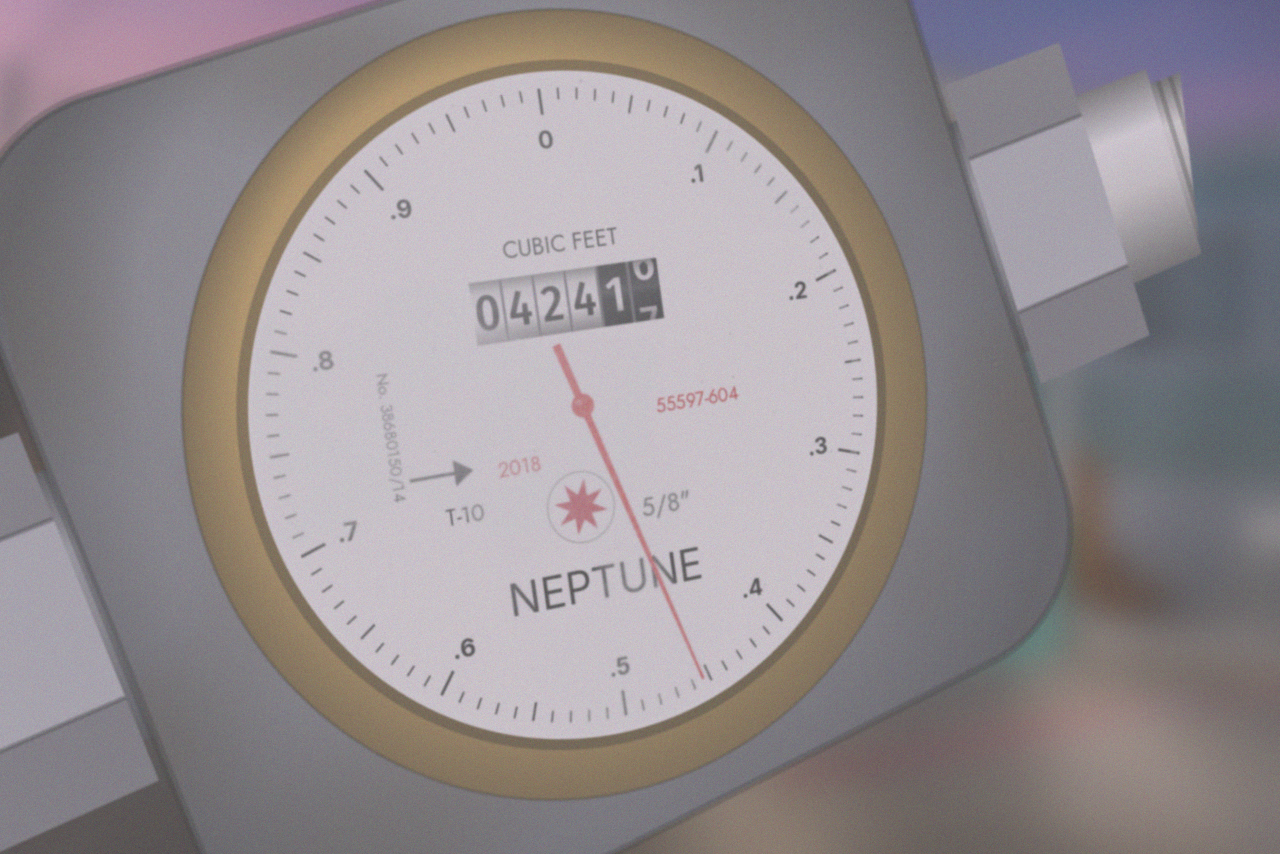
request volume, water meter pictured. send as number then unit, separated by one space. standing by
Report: 42416.45 ft³
